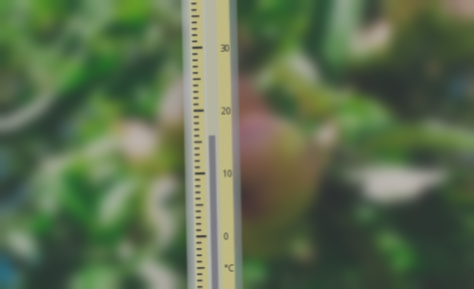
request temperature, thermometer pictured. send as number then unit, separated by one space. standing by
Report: 16 °C
